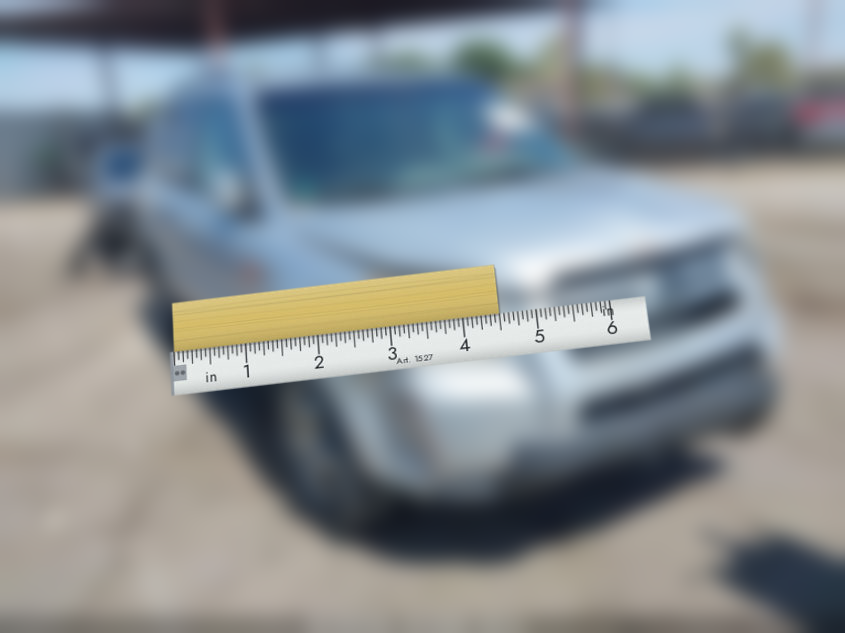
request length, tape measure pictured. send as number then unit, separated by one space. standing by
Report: 4.5 in
